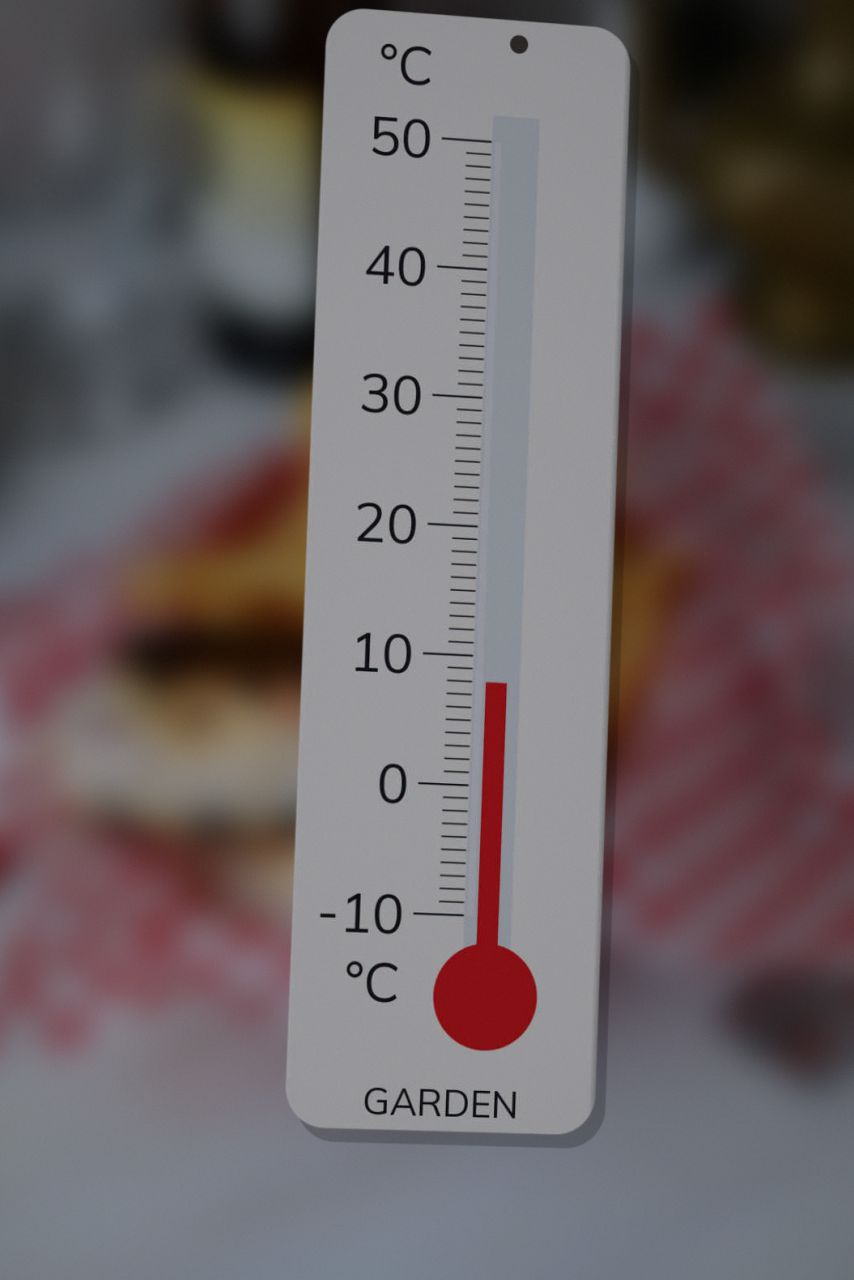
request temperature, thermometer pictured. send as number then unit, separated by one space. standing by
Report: 8 °C
